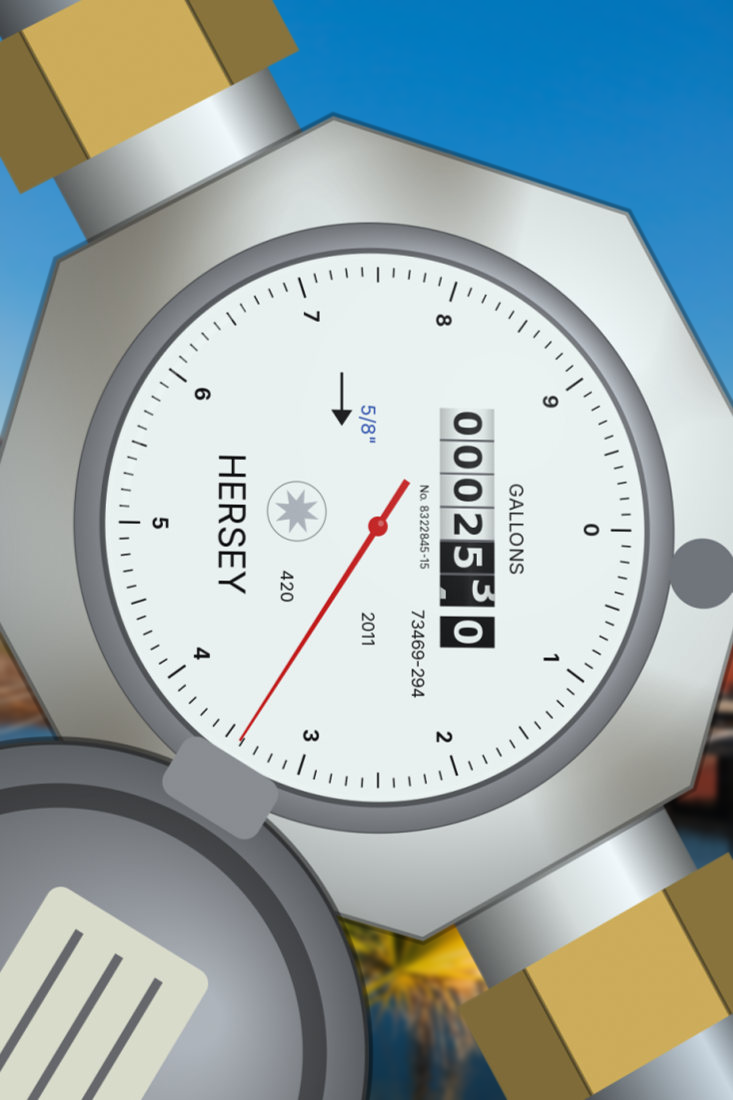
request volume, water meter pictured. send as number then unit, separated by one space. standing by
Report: 2533.4 gal
